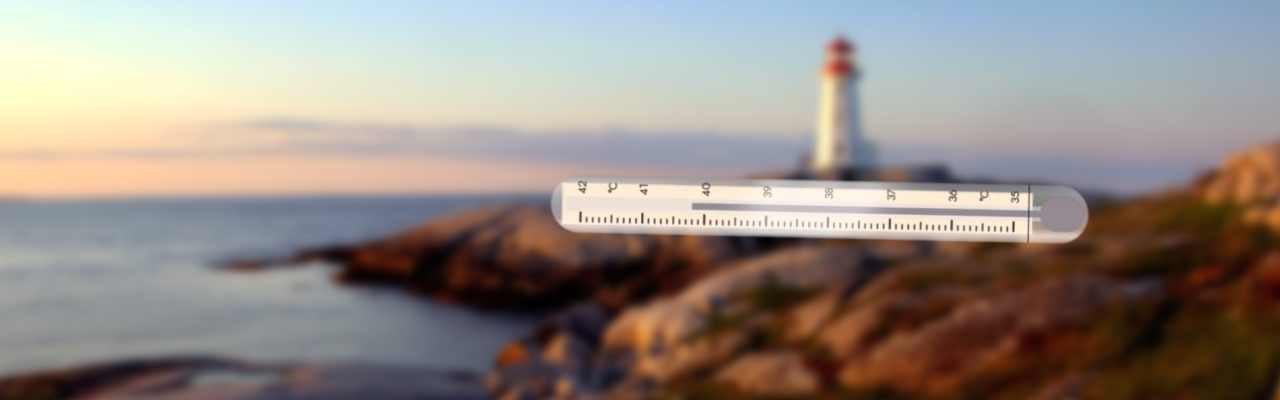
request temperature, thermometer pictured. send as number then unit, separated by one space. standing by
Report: 40.2 °C
